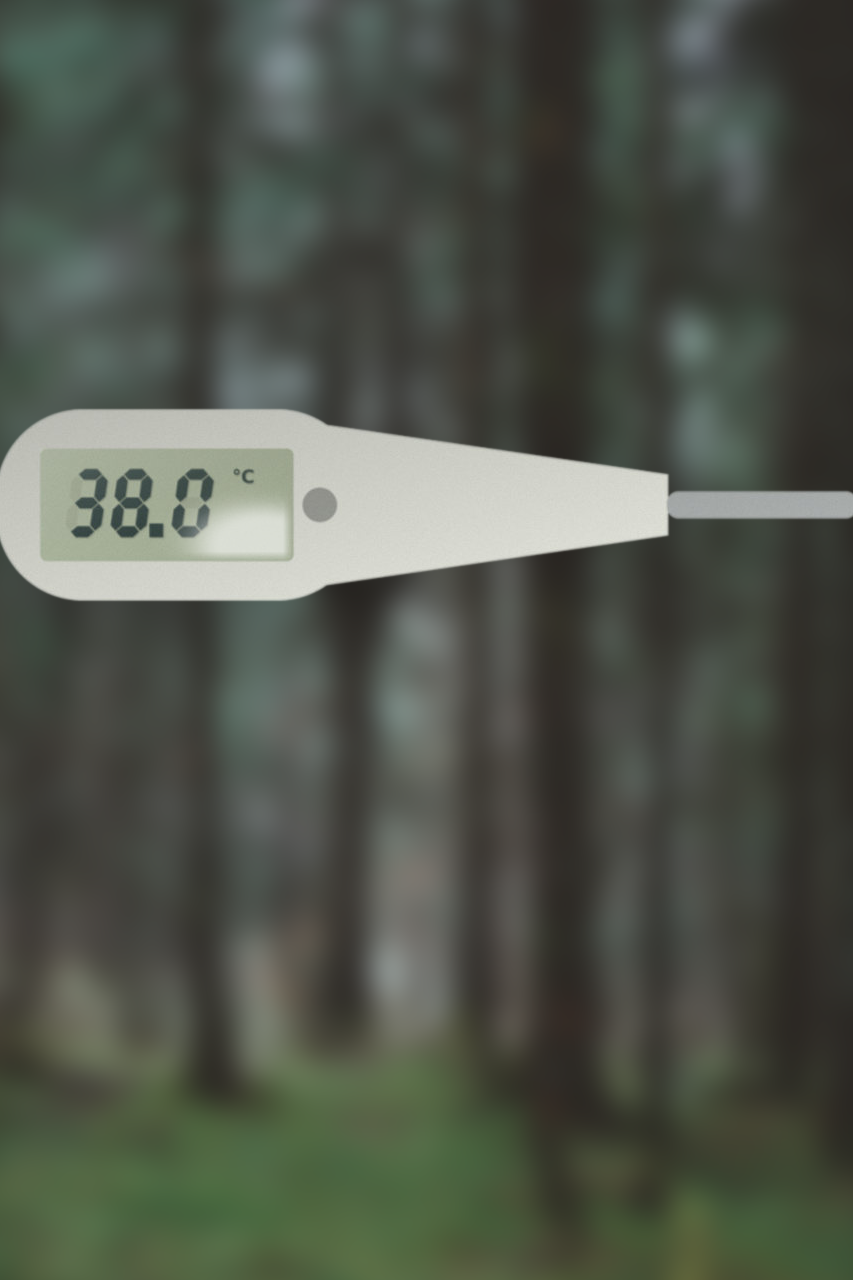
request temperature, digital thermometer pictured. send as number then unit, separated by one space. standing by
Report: 38.0 °C
